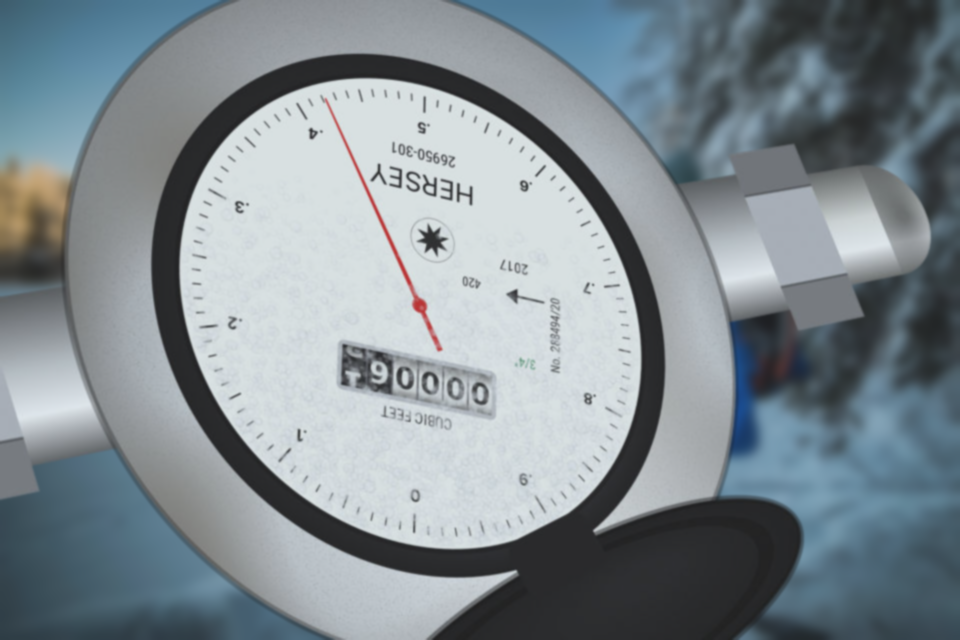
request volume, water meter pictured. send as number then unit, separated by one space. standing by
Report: 61.42 ft³
